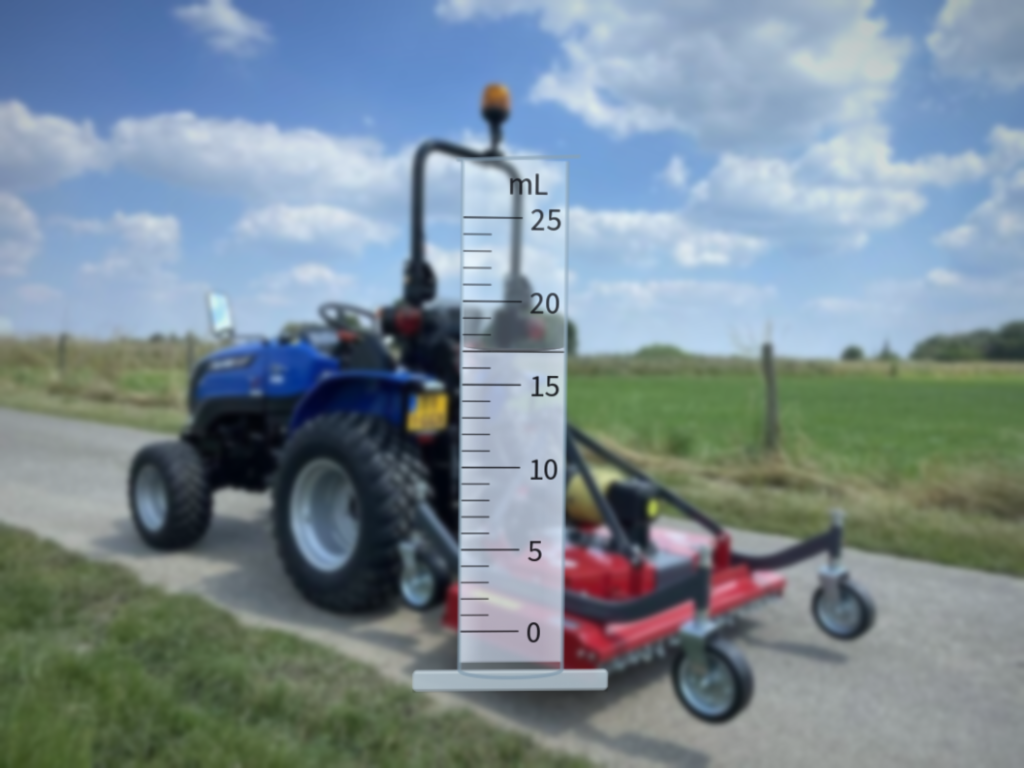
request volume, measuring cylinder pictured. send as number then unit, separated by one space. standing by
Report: 17 mL
